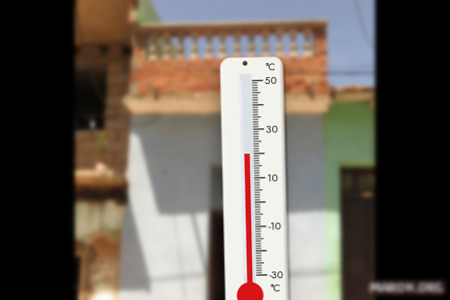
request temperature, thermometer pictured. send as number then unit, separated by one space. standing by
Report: 20 °C
